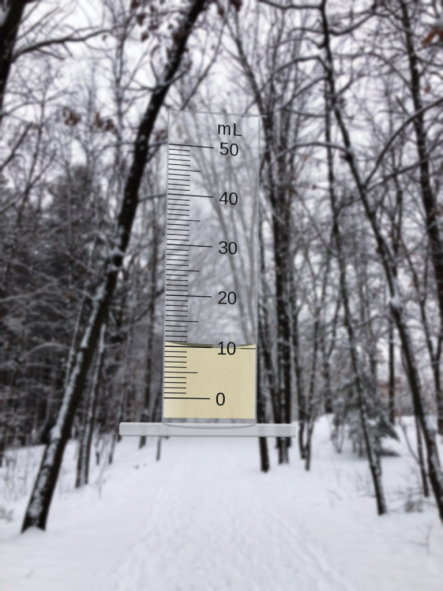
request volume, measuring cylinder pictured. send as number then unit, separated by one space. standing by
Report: 10 mL
